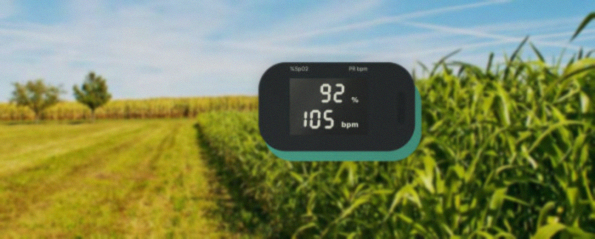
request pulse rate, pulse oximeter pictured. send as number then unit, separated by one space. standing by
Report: 105 bpm
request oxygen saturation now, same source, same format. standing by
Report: 92 %
